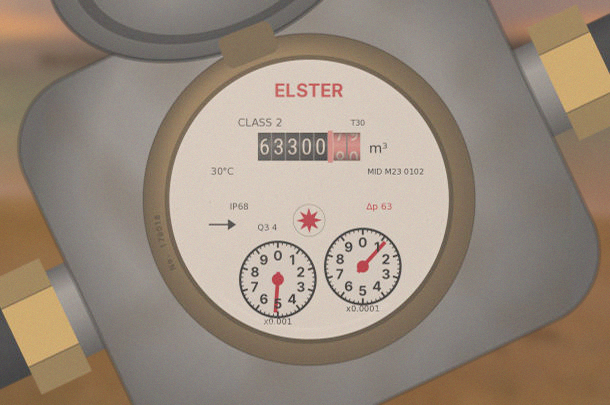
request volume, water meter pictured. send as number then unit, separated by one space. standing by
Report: 63300.7951 m³
